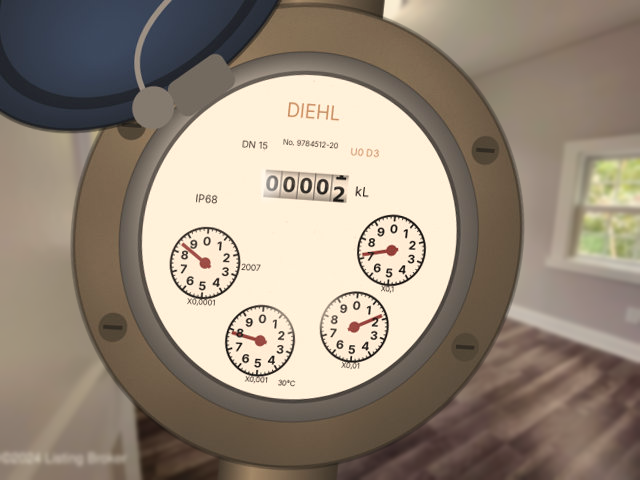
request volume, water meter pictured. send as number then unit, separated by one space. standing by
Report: 1.7178 kL
